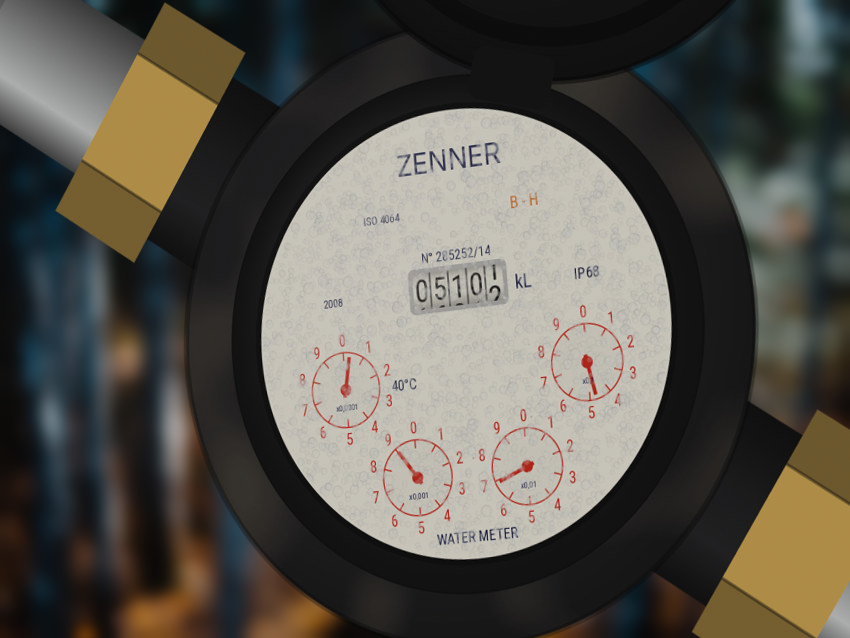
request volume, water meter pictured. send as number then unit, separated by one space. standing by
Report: 5101.4690 kL
